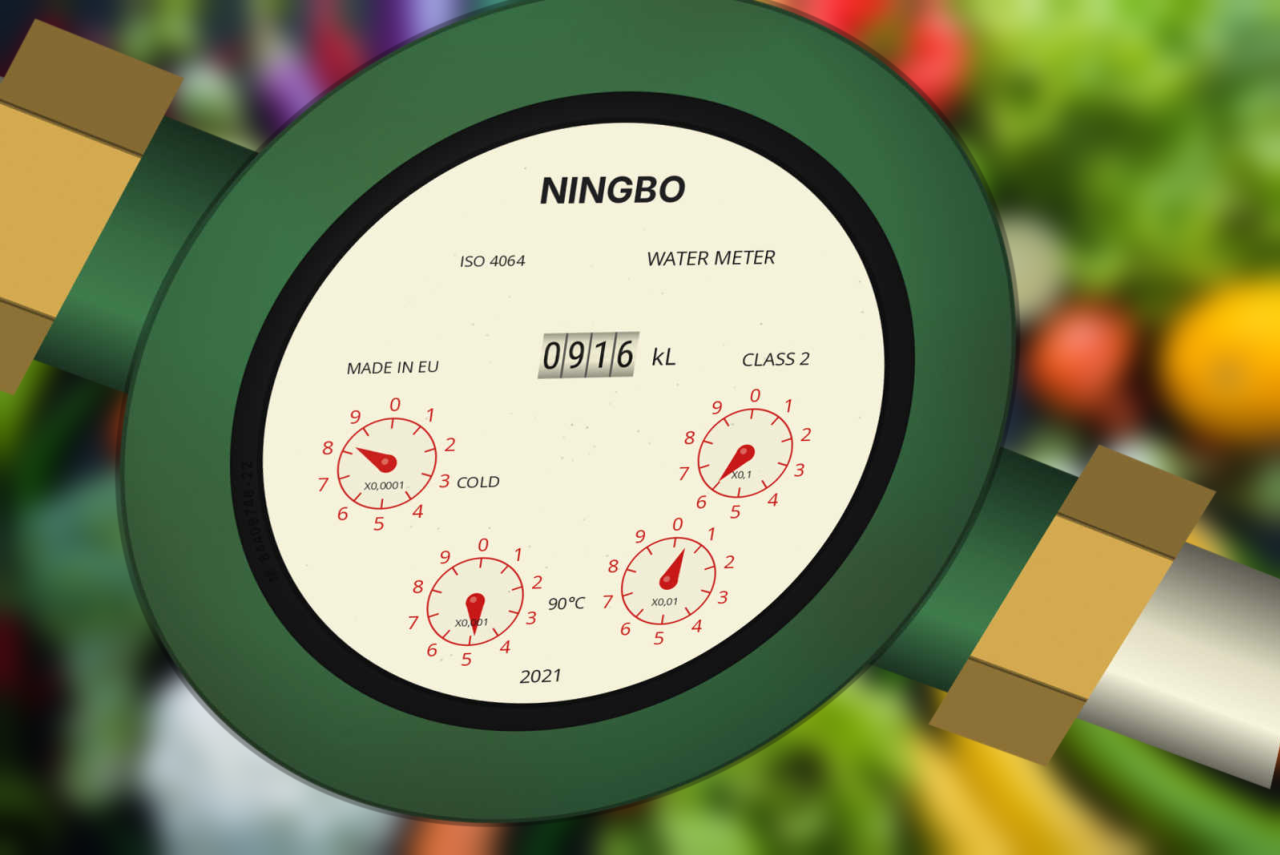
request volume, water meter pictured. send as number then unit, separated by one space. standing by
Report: 916.6048 kL
